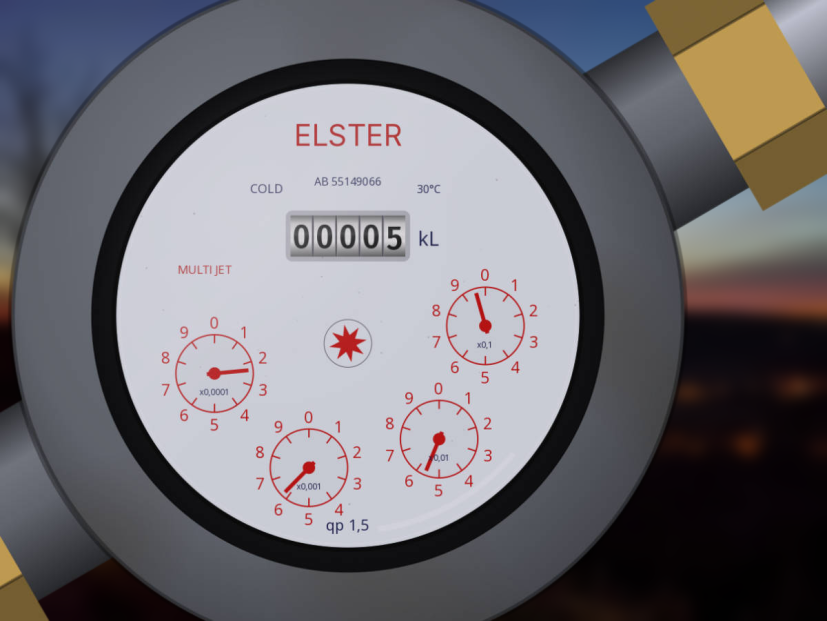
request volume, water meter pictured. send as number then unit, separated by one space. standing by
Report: 4.9562 kL
